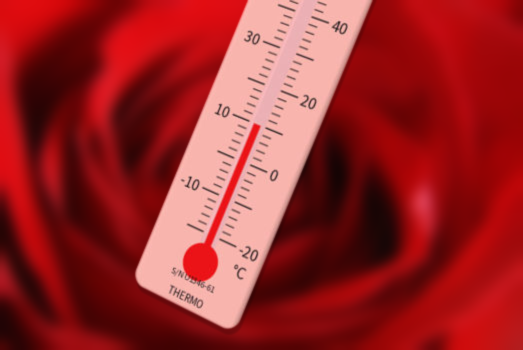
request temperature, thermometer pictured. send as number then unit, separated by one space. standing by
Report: 10 °C
